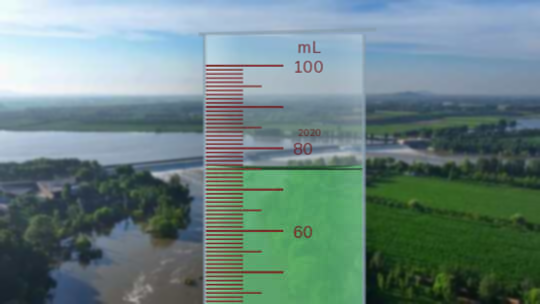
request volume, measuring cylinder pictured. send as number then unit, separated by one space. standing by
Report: 75 mL
